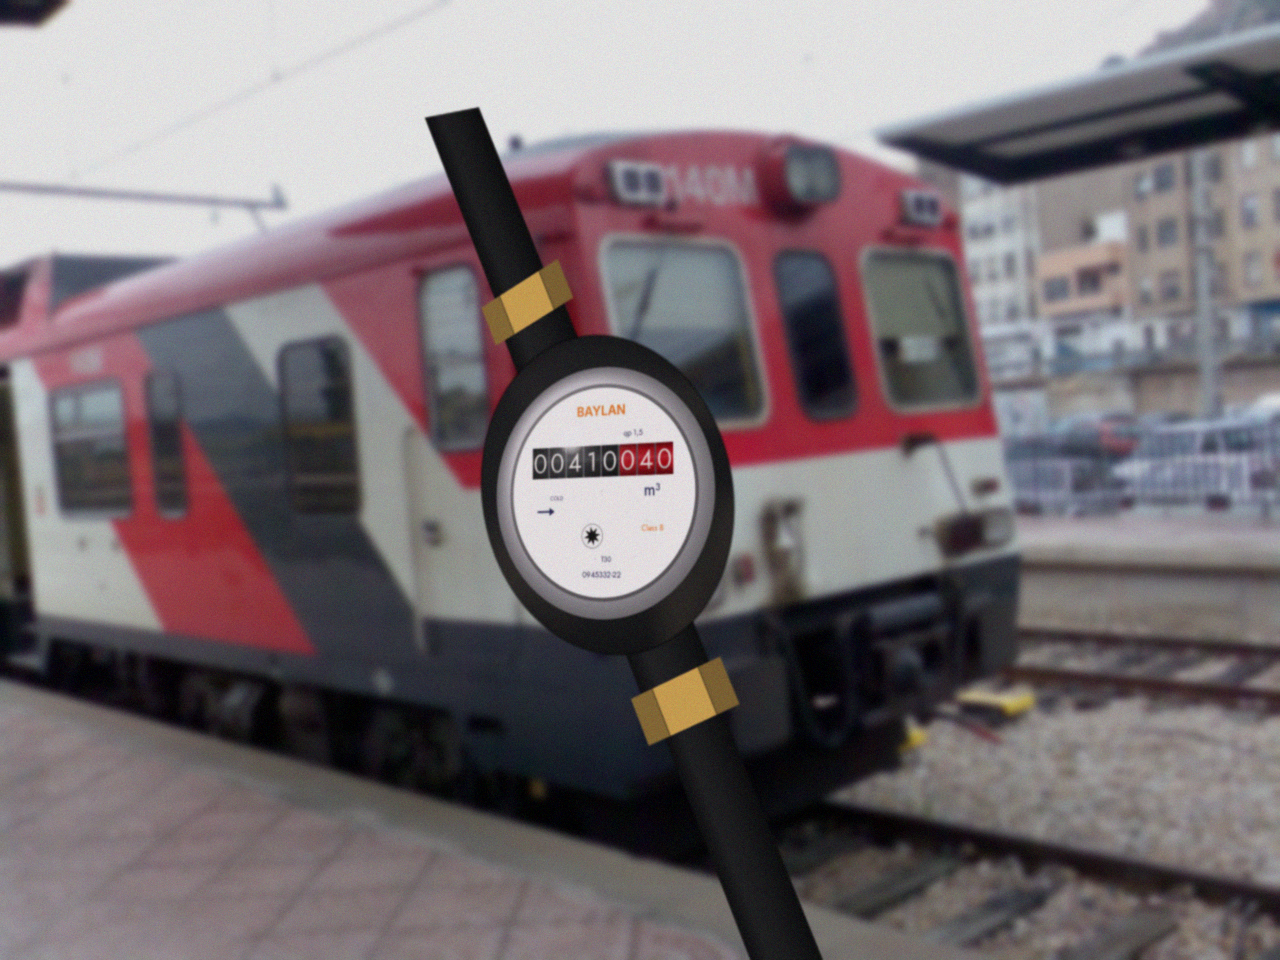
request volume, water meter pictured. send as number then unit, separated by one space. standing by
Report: 410.040 m³
